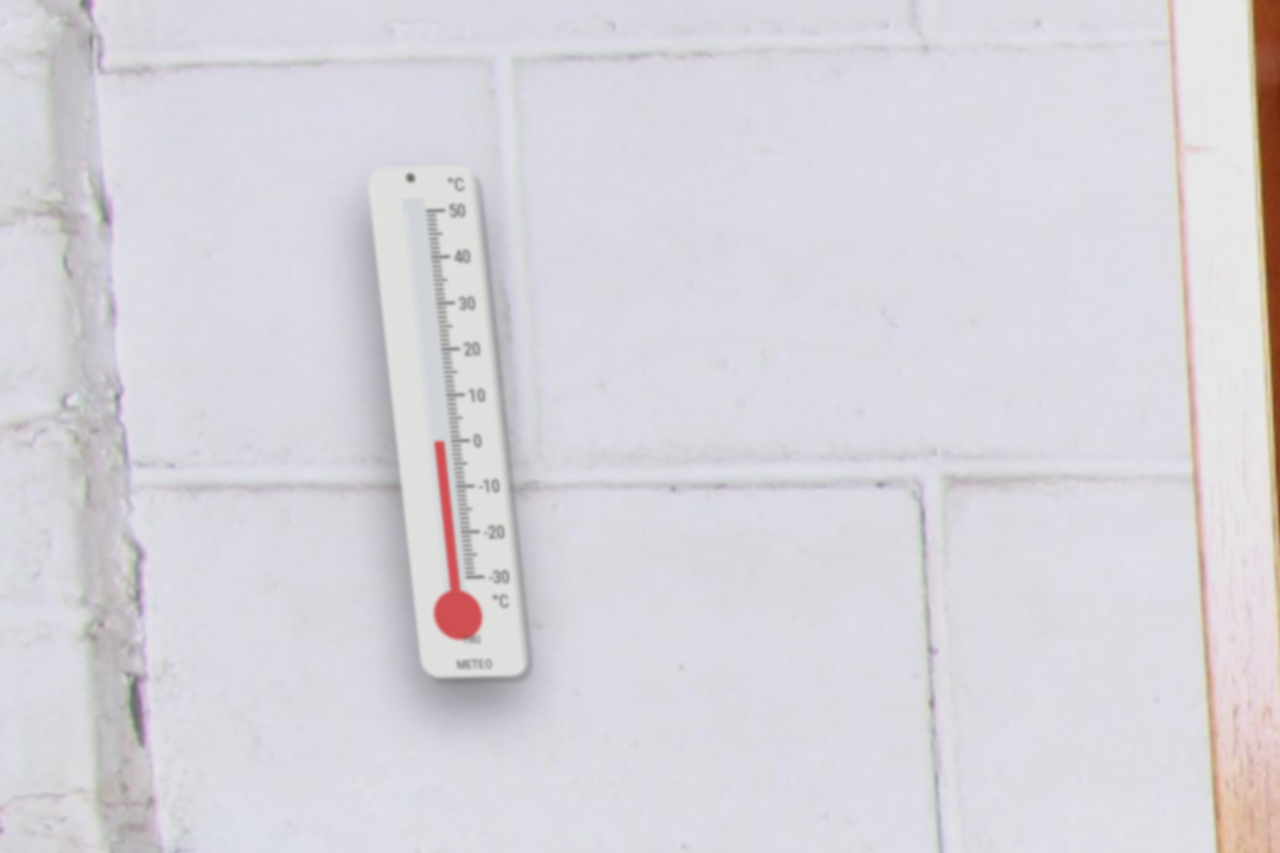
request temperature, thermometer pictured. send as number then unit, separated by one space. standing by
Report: 0 °C
